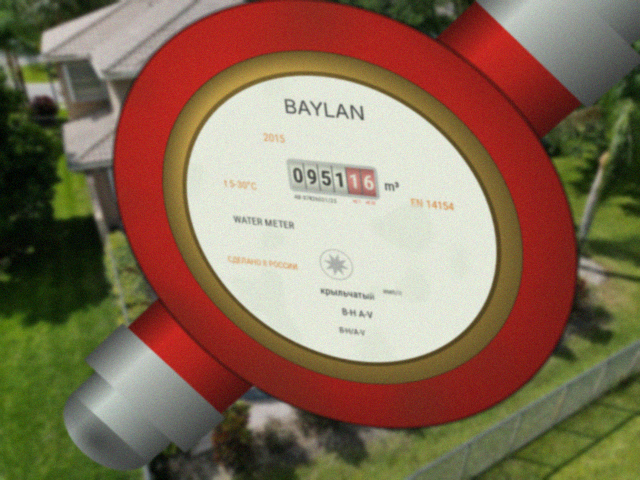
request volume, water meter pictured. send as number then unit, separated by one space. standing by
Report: 951.16 m³
